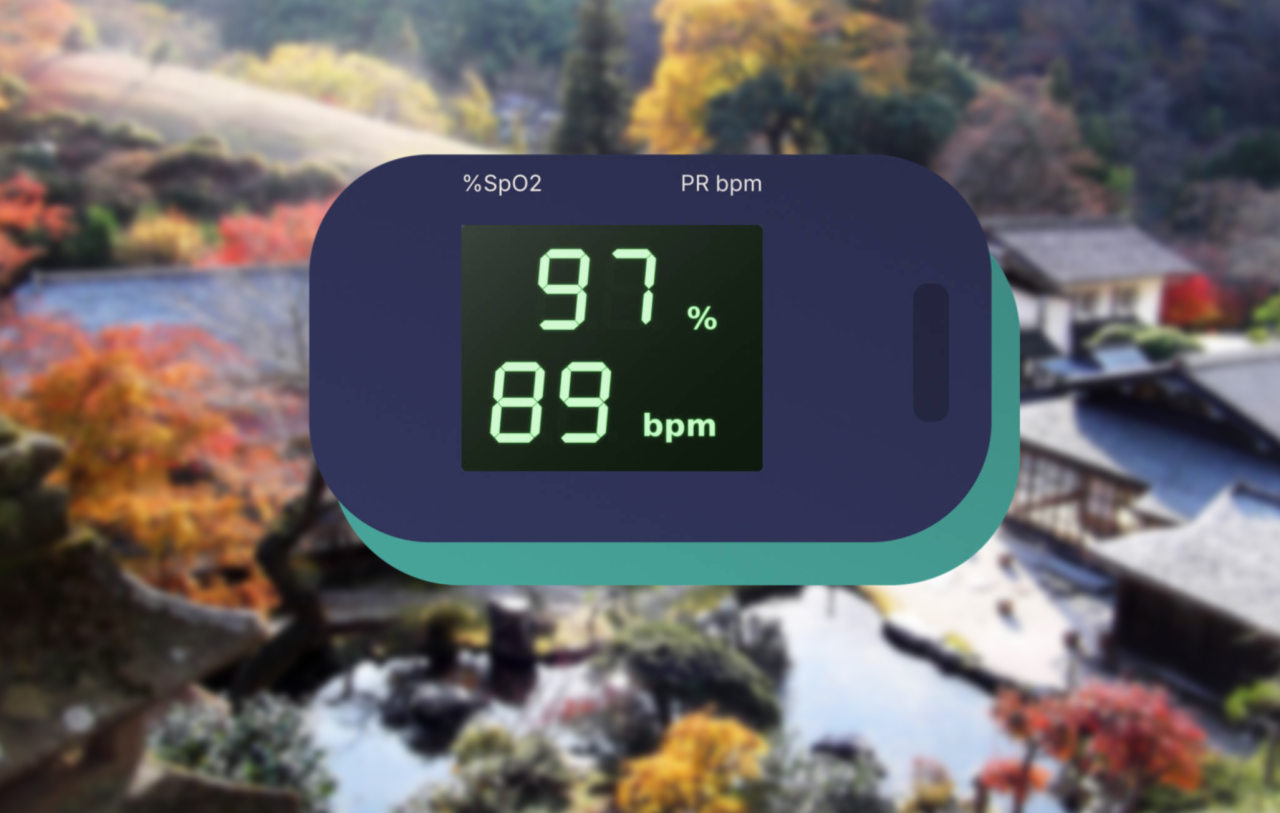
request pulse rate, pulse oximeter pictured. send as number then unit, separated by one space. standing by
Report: 89 bpm
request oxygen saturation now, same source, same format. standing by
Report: 97 %
